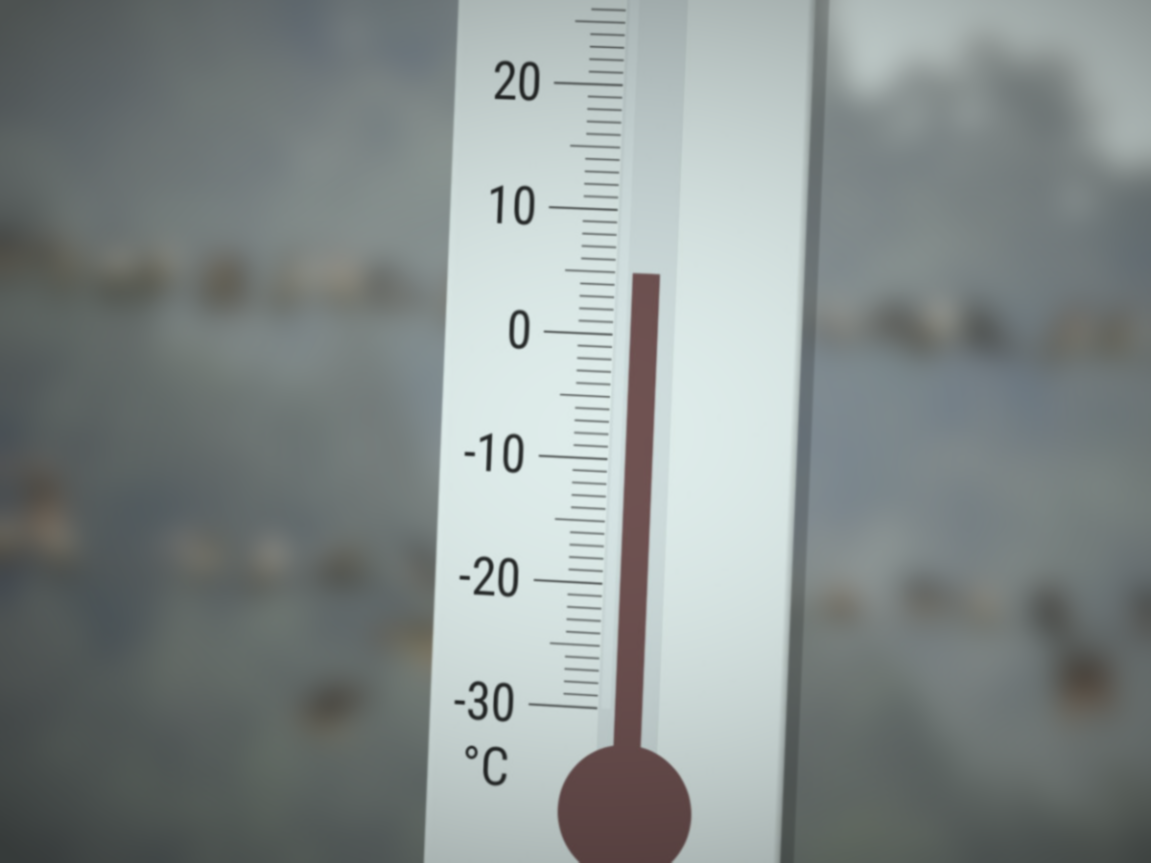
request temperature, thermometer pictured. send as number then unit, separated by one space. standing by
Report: 5 °C
